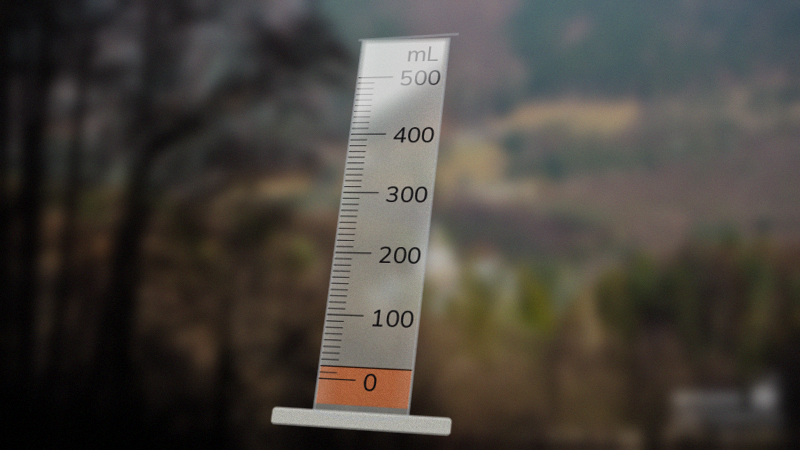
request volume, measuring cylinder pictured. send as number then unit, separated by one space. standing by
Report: 20 mL
